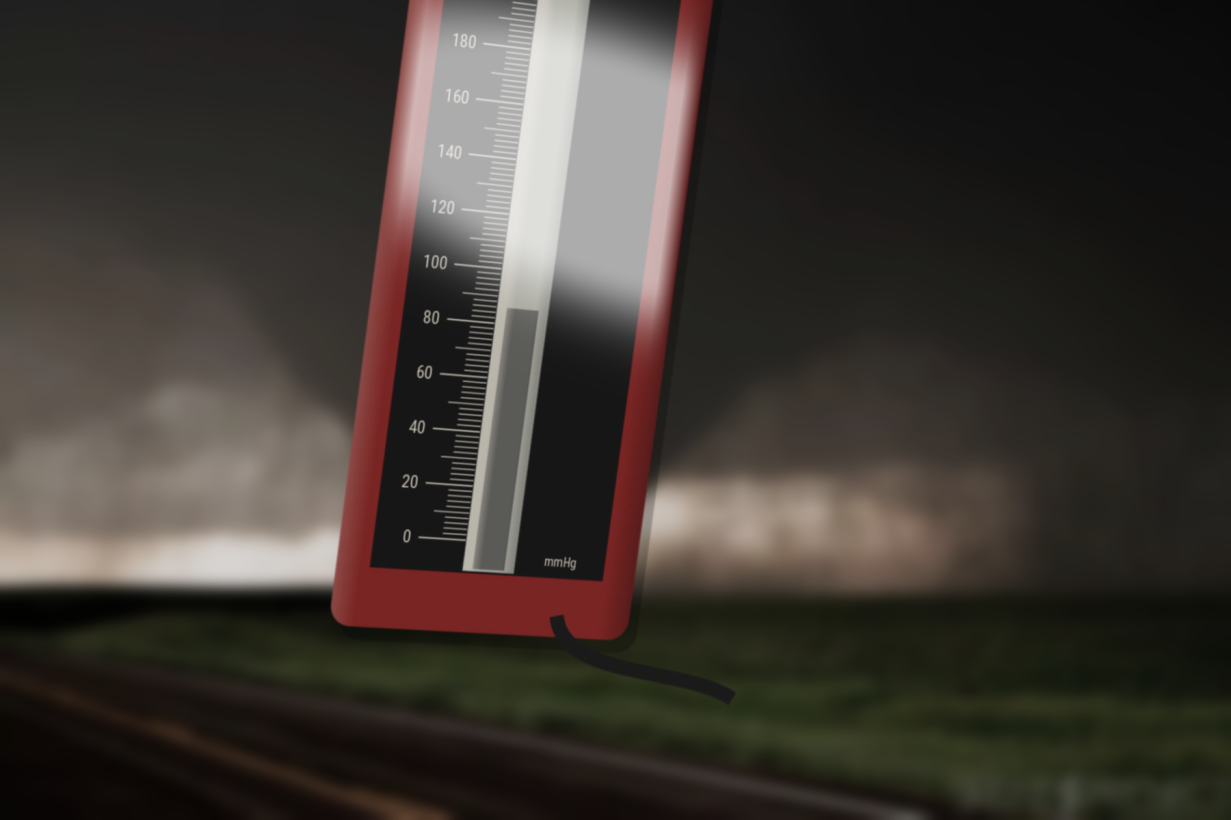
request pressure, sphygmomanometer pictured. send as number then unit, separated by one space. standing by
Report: 86 mmHg
